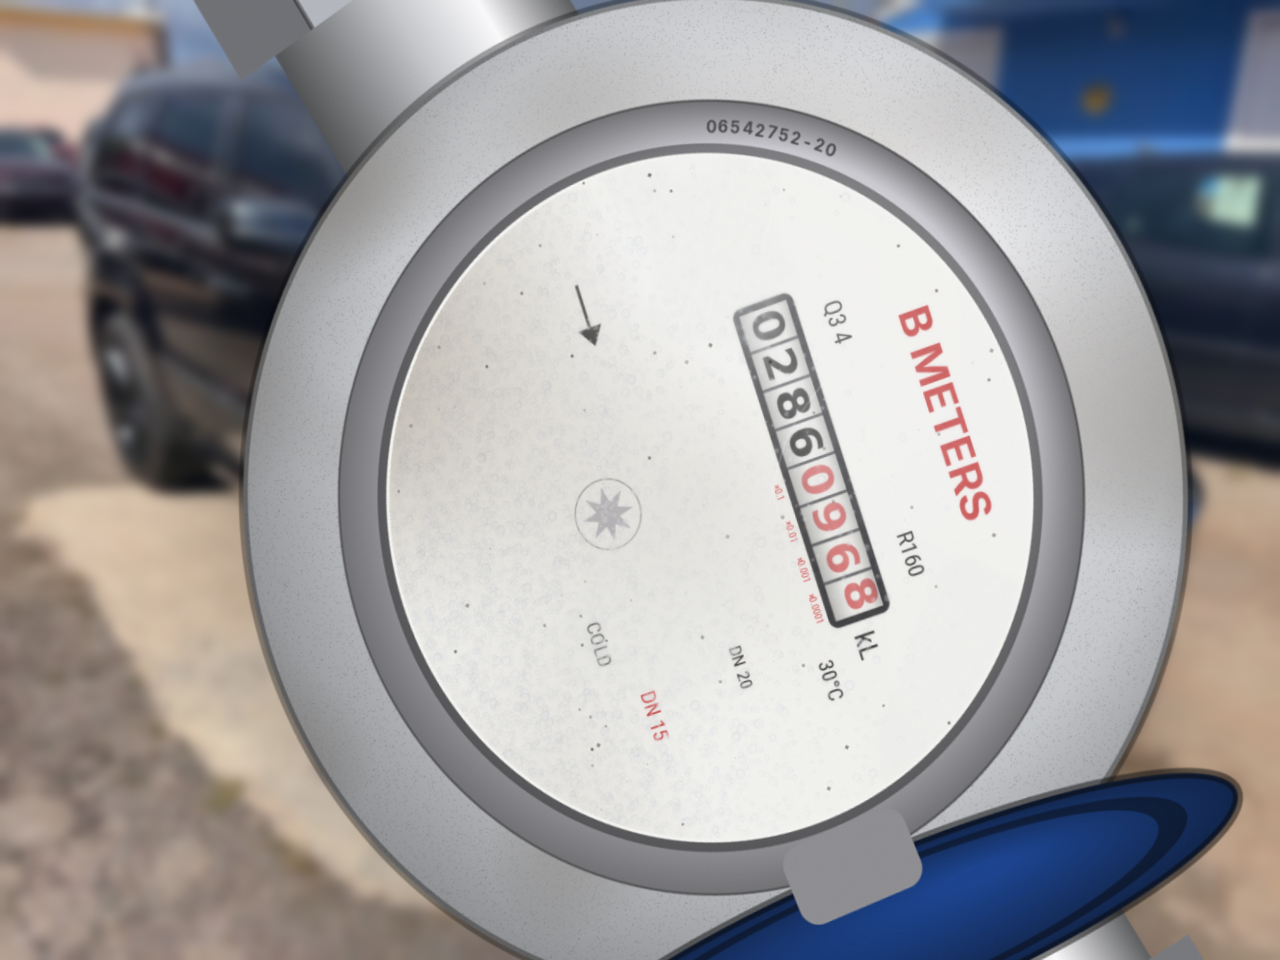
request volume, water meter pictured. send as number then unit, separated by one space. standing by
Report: 286.0968 kL
